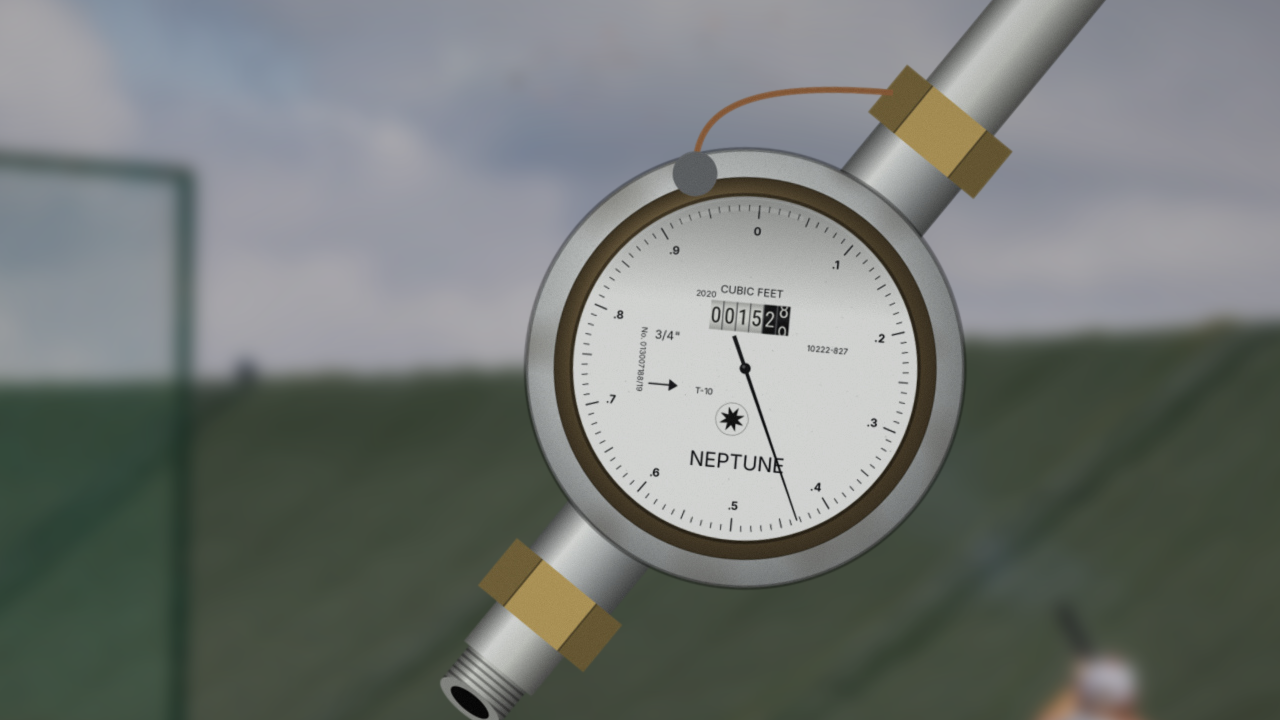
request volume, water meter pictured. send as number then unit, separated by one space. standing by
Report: 1528.43 ft³
